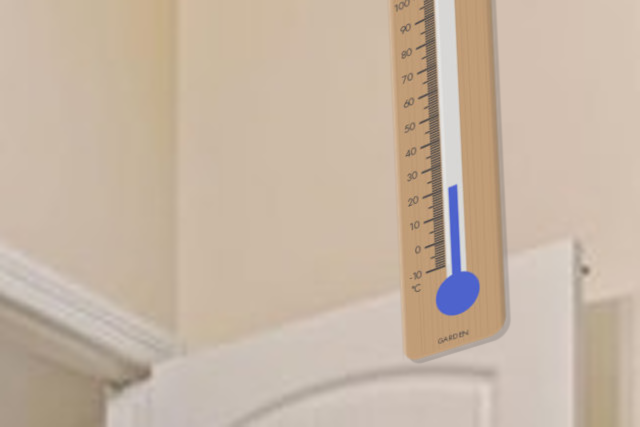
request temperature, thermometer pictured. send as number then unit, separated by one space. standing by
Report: 20 °C
